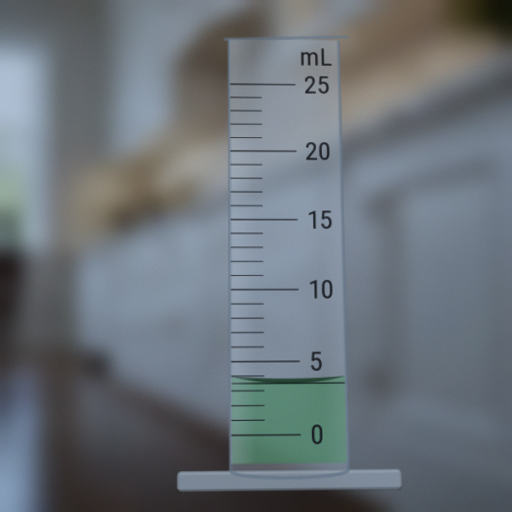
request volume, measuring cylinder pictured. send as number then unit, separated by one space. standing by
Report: 3.5 mL
